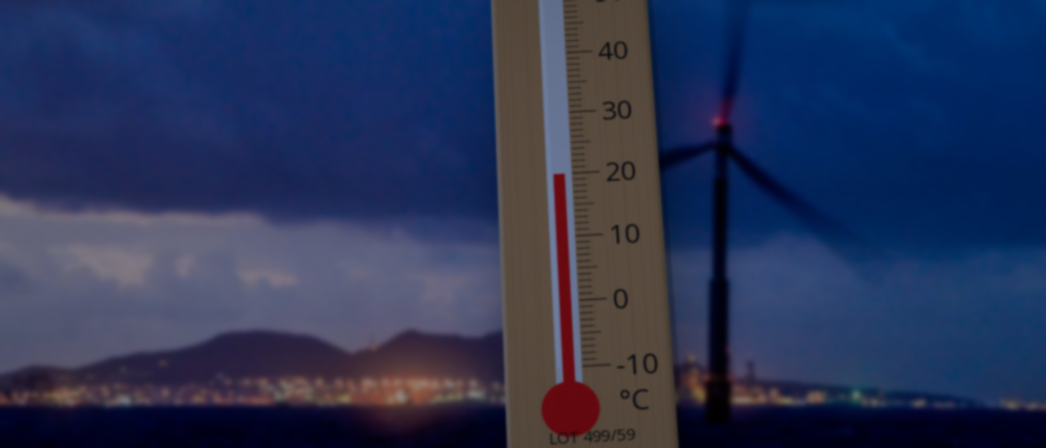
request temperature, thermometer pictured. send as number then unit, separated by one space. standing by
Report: 20 °C
